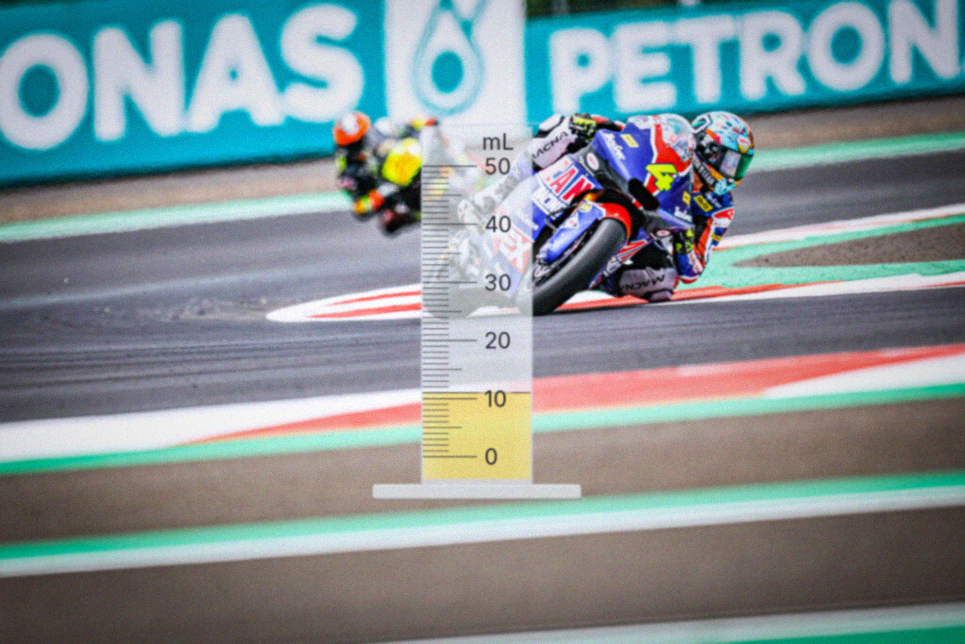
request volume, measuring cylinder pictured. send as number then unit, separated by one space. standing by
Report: 11 mL
